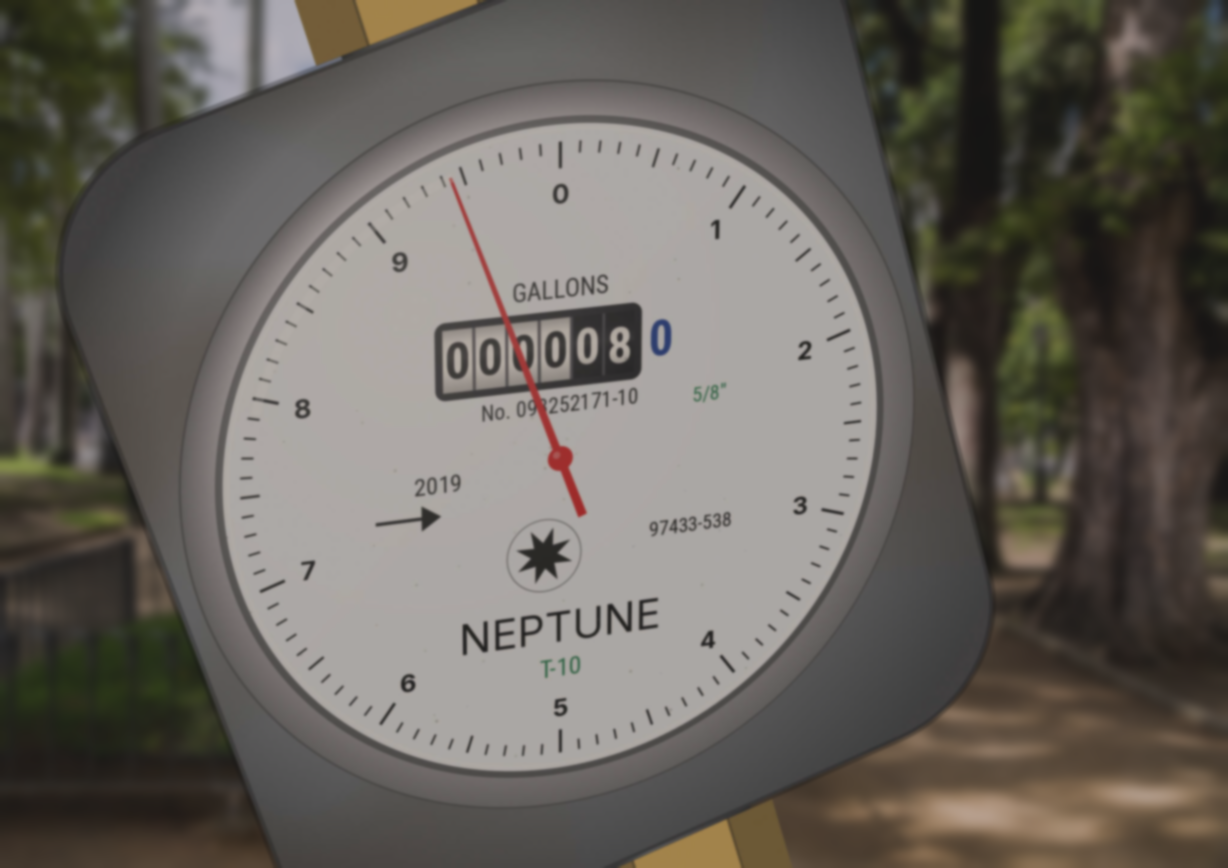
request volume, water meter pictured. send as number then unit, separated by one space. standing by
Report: 79.4 gal
